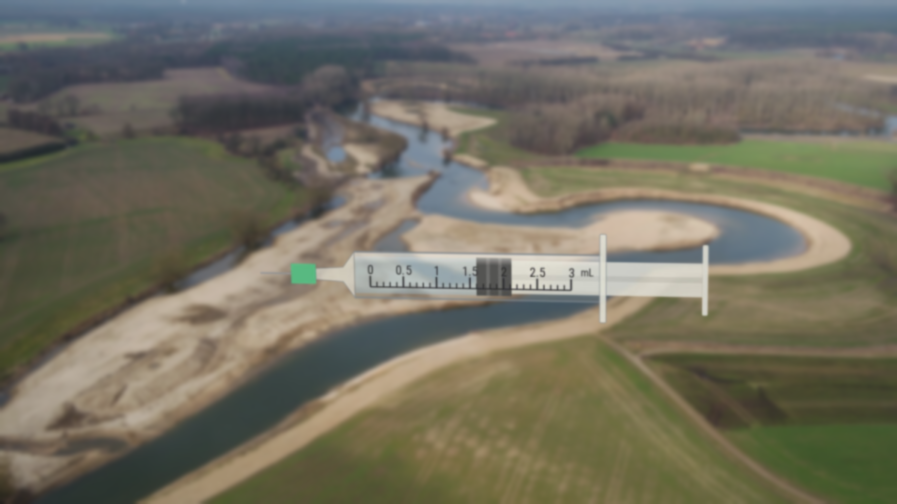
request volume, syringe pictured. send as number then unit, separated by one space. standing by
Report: 1.6 mL
